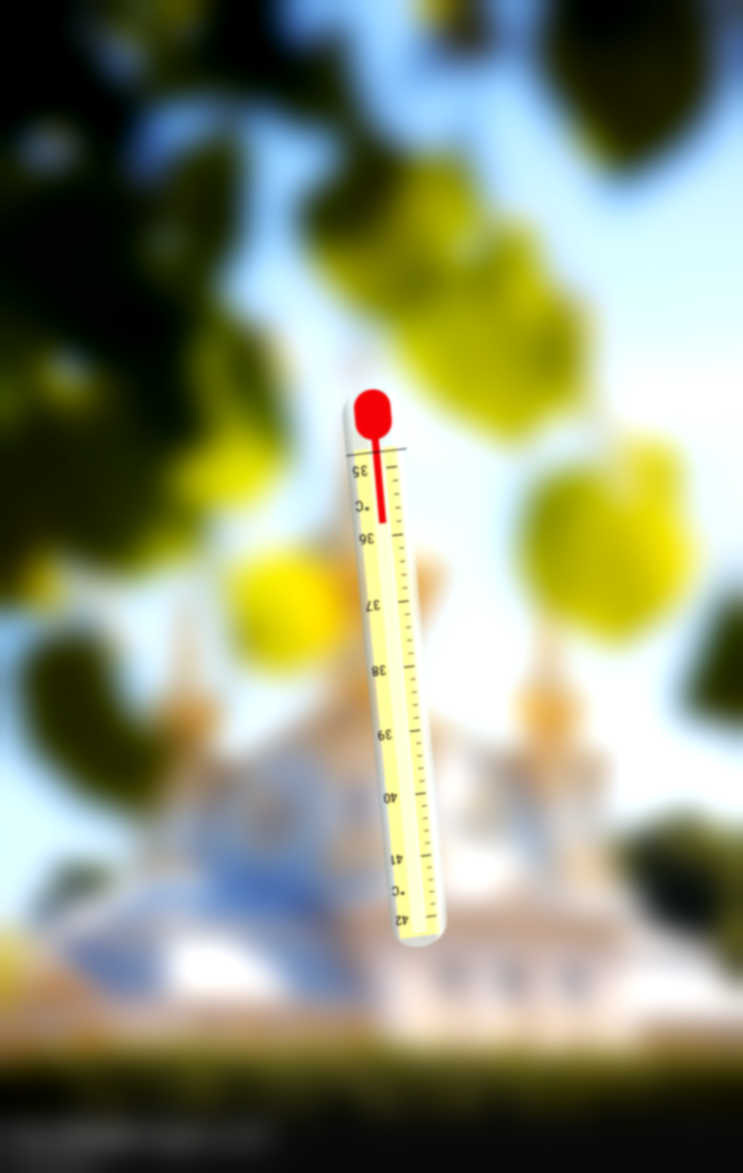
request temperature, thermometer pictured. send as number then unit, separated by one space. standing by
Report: 35.8 °C
